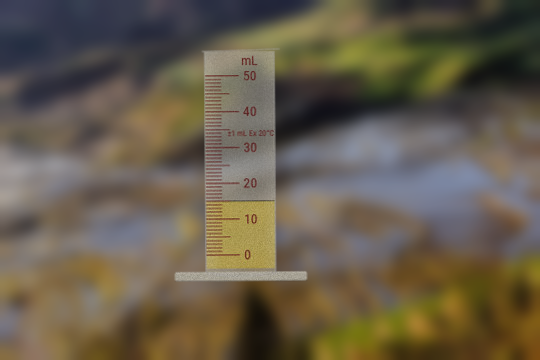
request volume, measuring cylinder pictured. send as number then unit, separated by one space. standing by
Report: 15 mL
